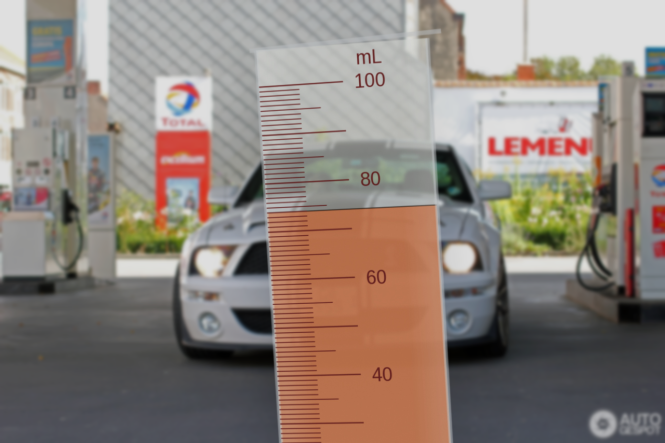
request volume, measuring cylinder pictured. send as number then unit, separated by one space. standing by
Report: 74 mL
